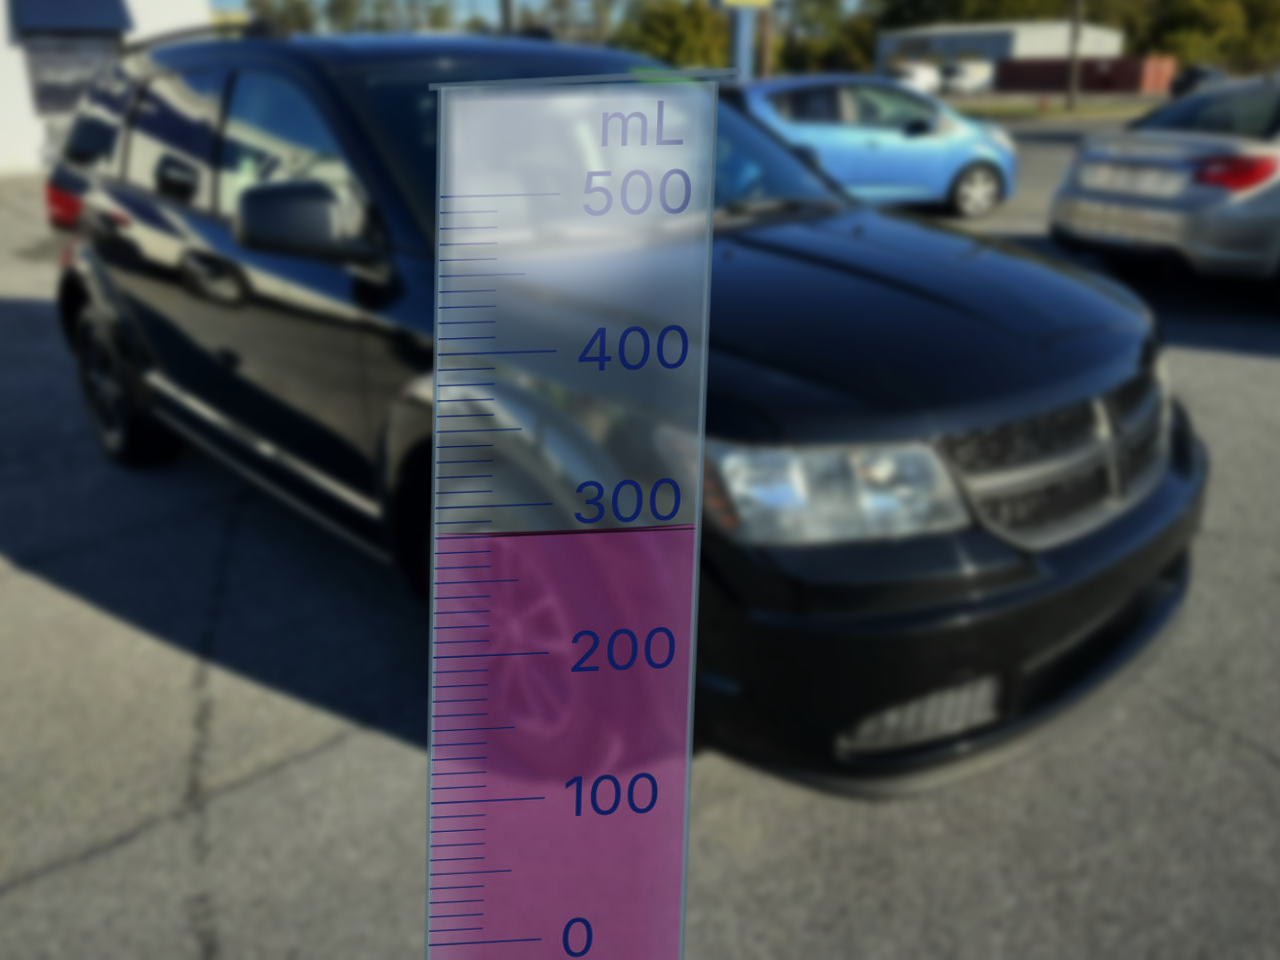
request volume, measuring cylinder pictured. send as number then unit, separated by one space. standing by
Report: 280 mL
